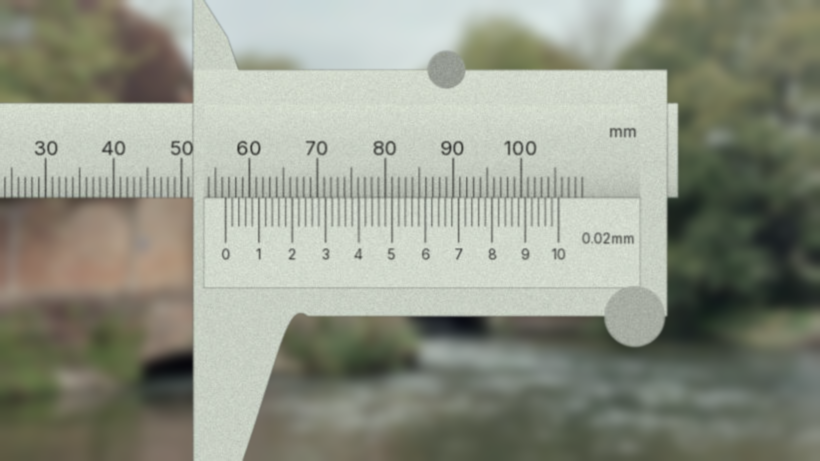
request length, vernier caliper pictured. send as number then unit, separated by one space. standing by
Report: 56.5 mm
